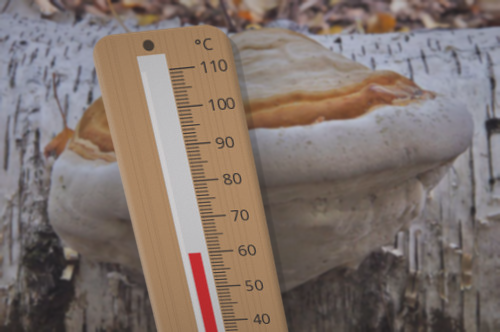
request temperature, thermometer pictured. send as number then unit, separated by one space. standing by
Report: 60 °C
